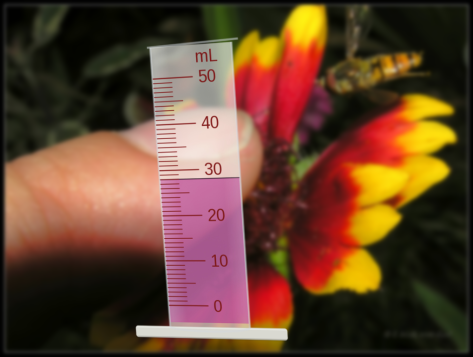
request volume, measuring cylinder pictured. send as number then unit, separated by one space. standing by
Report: 28 mL
